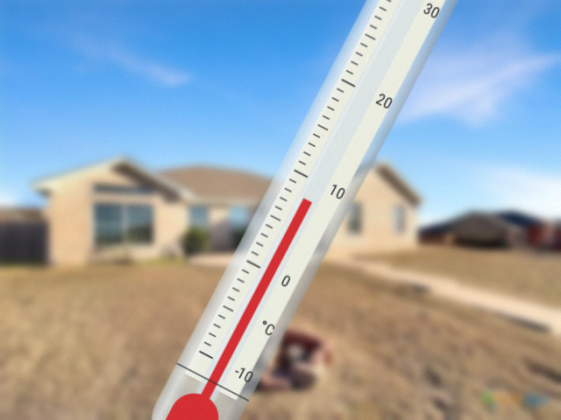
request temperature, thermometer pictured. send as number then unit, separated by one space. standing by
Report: 8 °C
